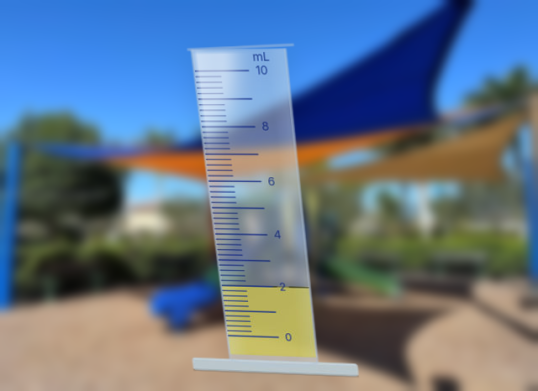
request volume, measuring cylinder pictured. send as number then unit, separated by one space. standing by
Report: 2 mL
